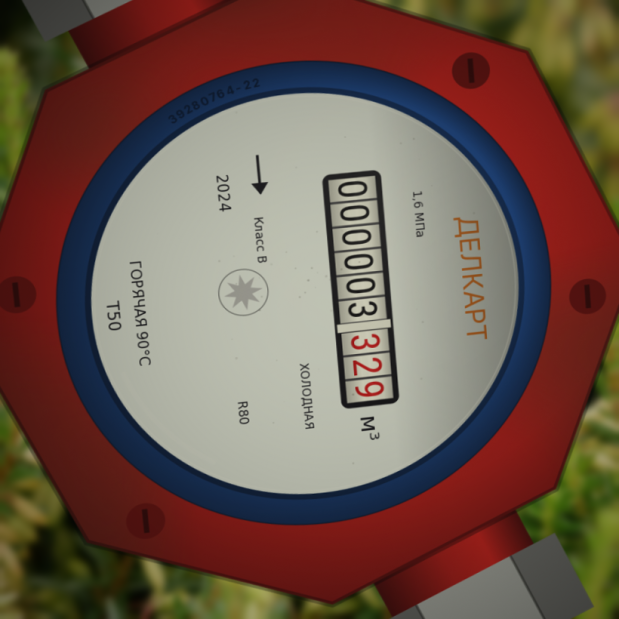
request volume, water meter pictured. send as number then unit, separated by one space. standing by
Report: 3.329 m³
